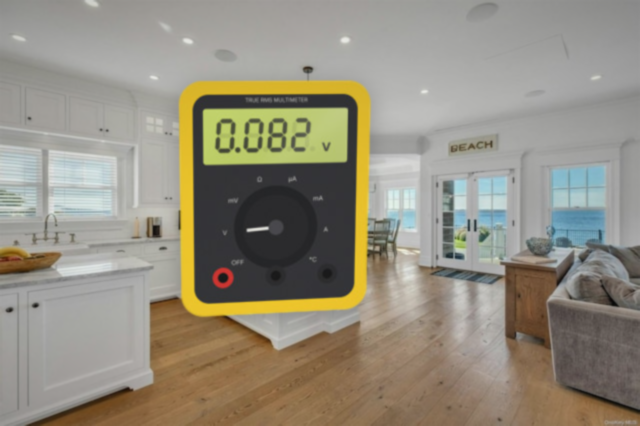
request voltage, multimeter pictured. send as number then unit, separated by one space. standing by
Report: 0.082 V
